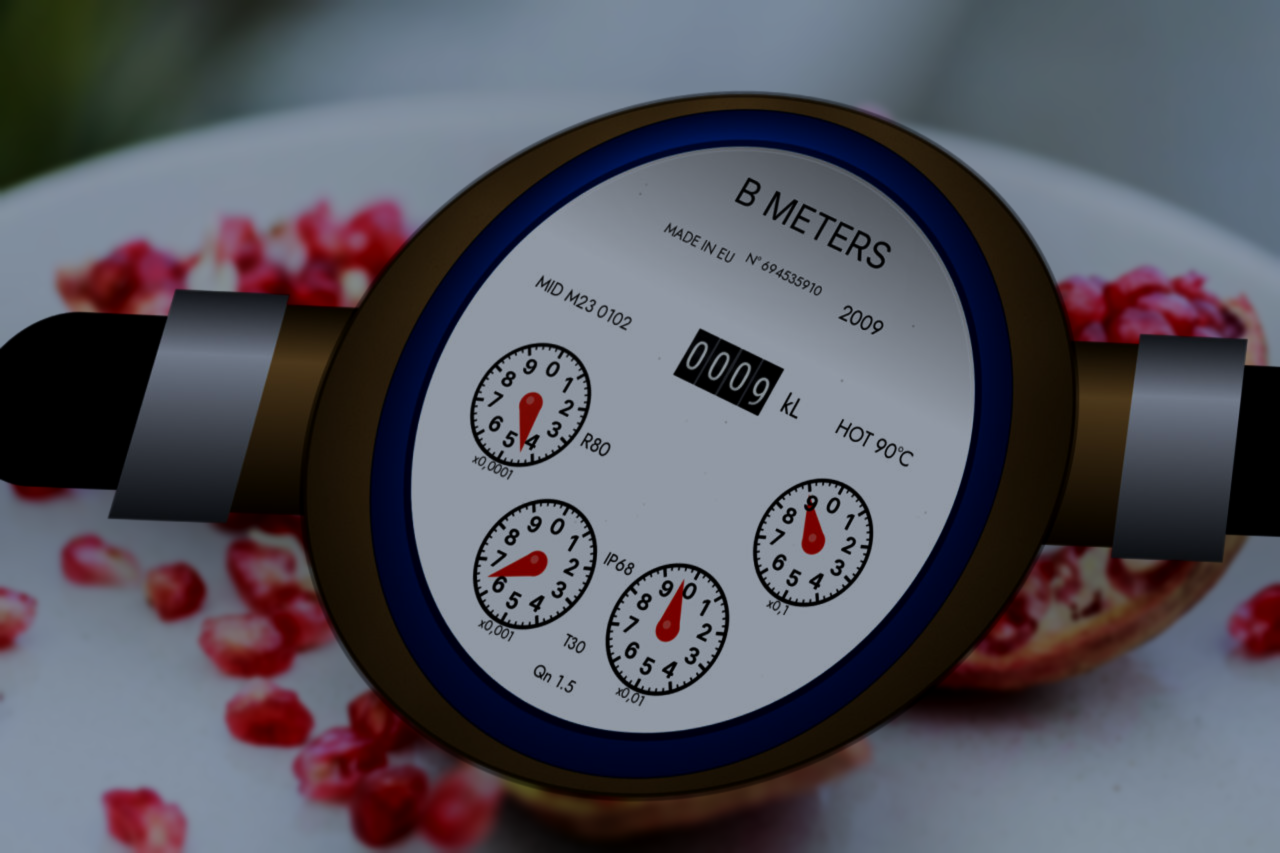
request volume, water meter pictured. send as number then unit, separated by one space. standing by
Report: 8.8964 kL
